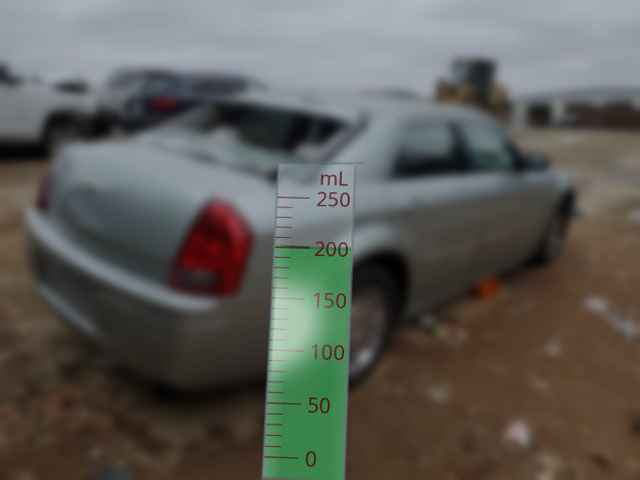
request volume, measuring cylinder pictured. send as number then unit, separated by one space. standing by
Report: 200 mL
